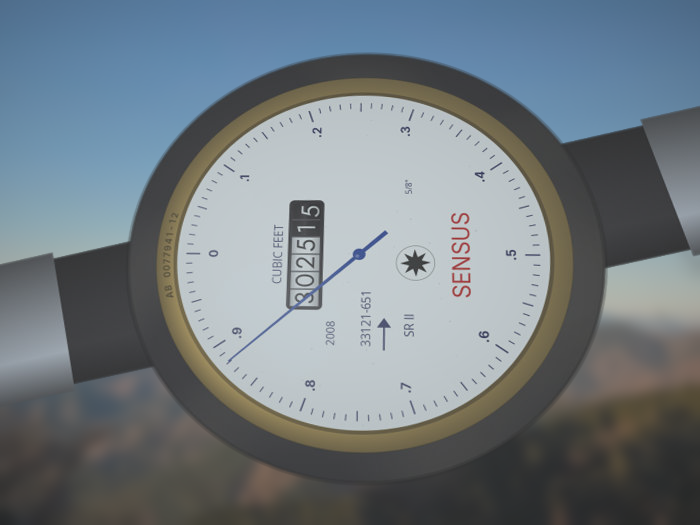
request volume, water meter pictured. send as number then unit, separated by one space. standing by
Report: 302514.88 ft³
